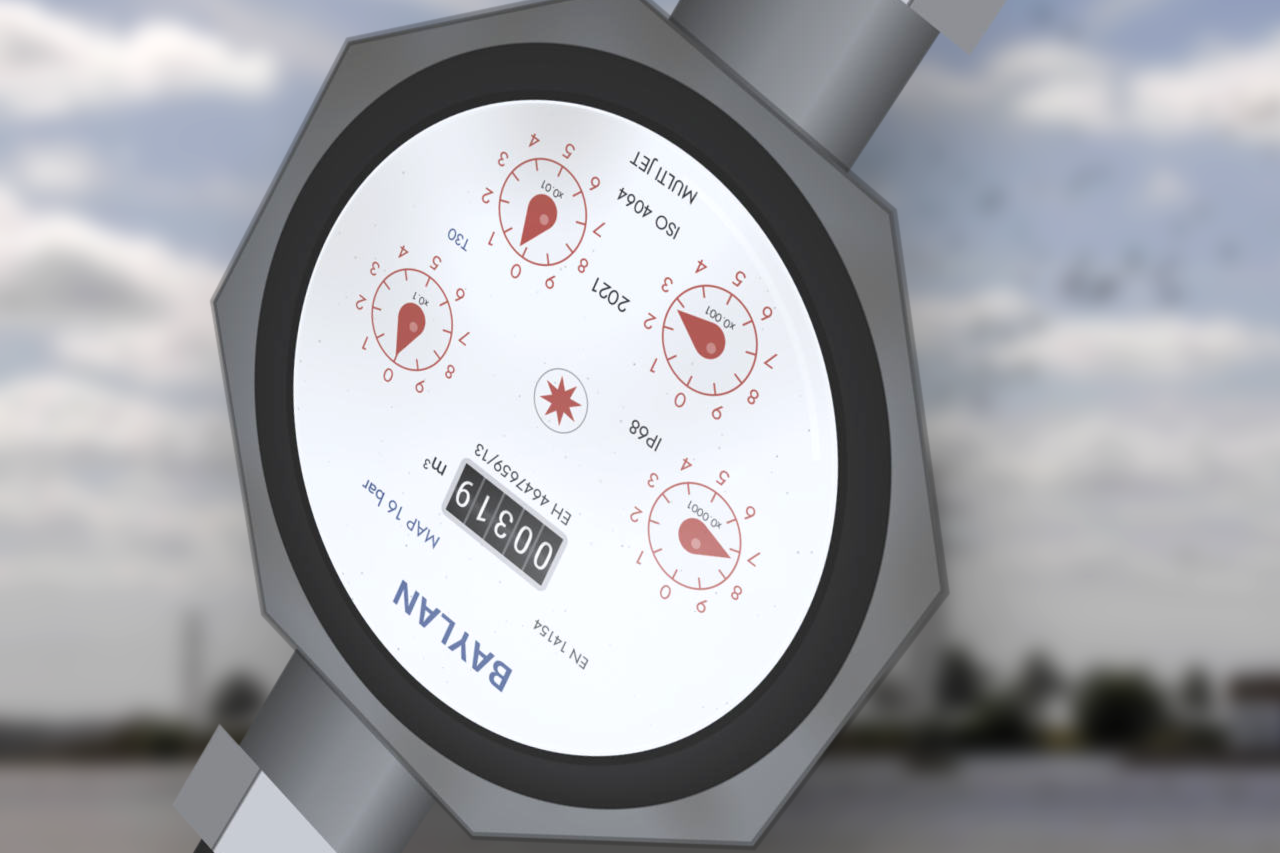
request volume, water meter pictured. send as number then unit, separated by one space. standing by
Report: 319.0027 m³
